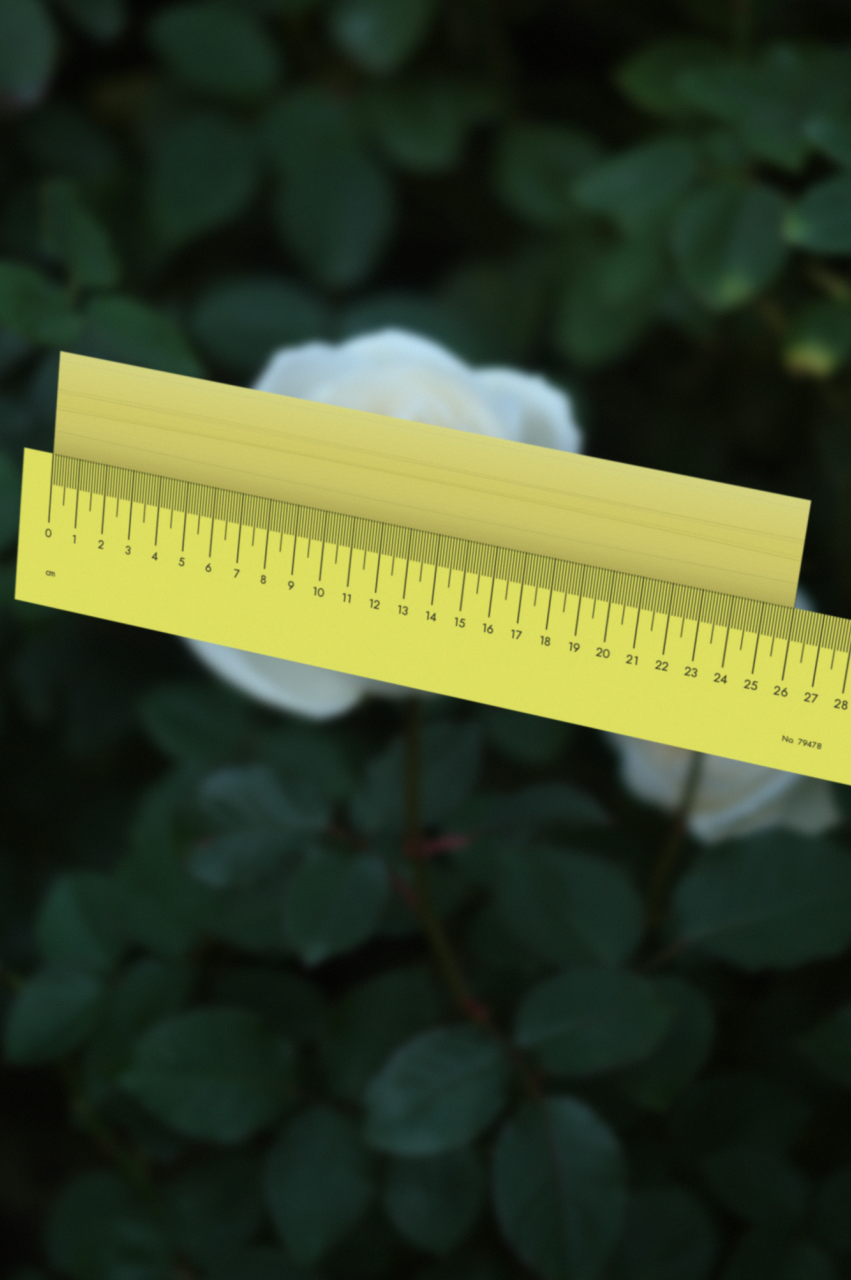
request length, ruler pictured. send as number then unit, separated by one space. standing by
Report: 26 cm
